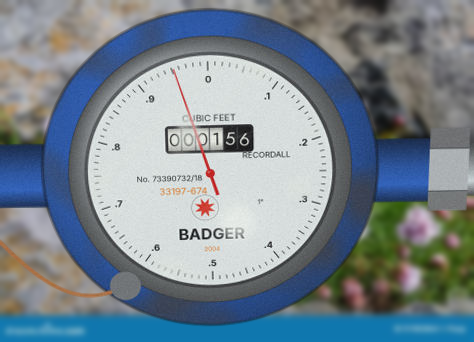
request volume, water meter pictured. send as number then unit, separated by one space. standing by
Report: 155.95 ft³
